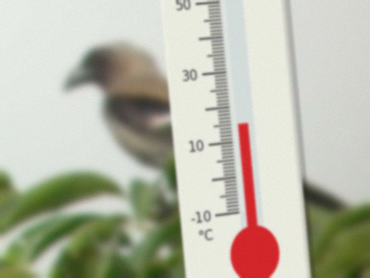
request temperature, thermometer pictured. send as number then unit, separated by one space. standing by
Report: 15 °C
